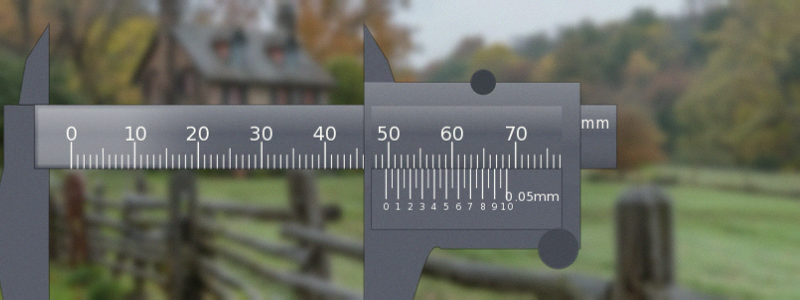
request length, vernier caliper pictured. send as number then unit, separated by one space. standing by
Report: 49.6 mm
